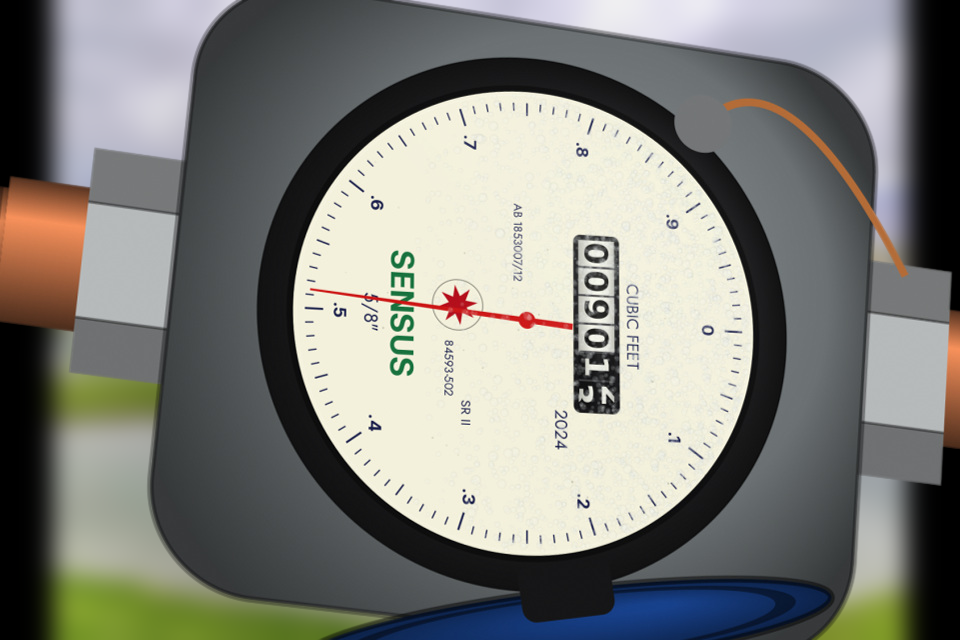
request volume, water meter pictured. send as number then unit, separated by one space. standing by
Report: 9012.51 ft³
